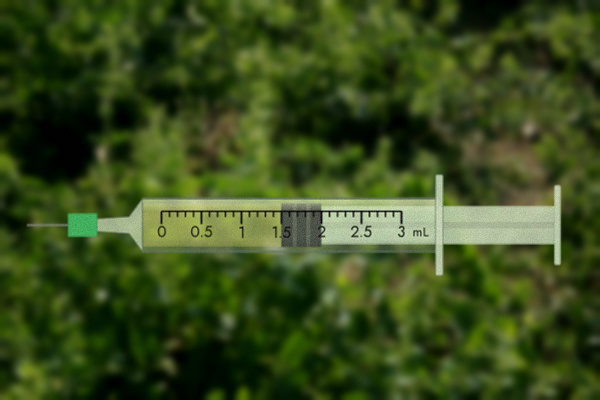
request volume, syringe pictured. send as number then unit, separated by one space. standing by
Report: 1.5 mL
